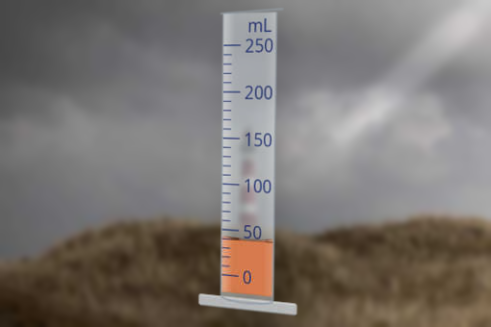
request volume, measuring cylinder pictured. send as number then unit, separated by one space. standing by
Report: 40 mL
